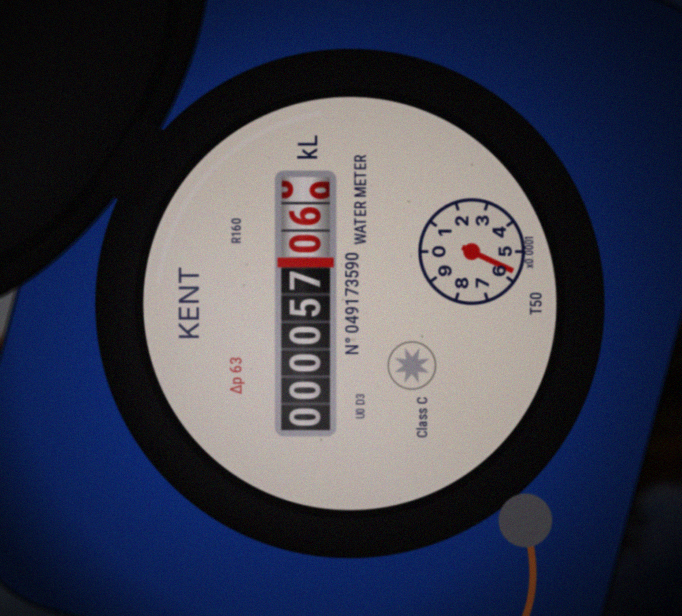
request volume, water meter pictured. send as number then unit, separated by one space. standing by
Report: 57.0685 kL
